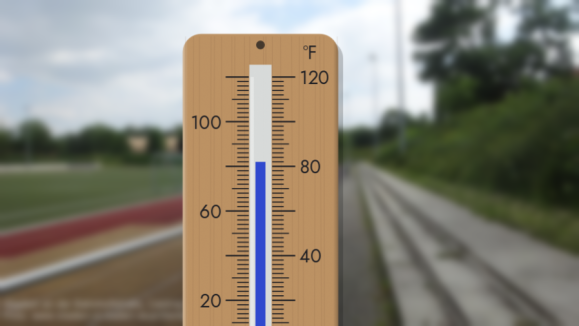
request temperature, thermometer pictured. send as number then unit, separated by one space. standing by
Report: 82 °F
